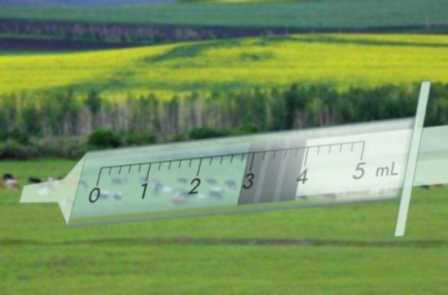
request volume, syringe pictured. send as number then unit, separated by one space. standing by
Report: 2.9 mL
